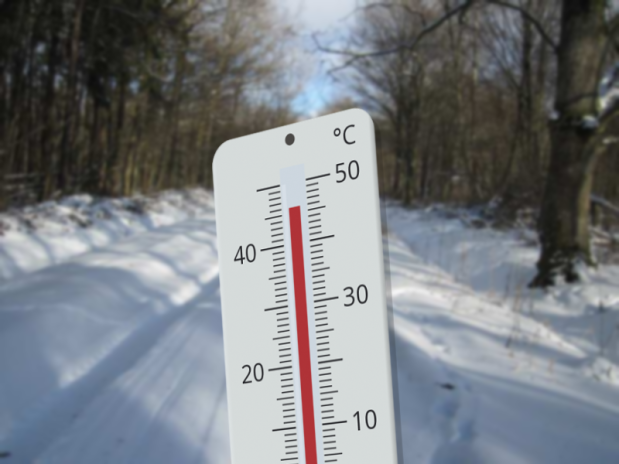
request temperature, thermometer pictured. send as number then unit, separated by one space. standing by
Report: 46 °C
